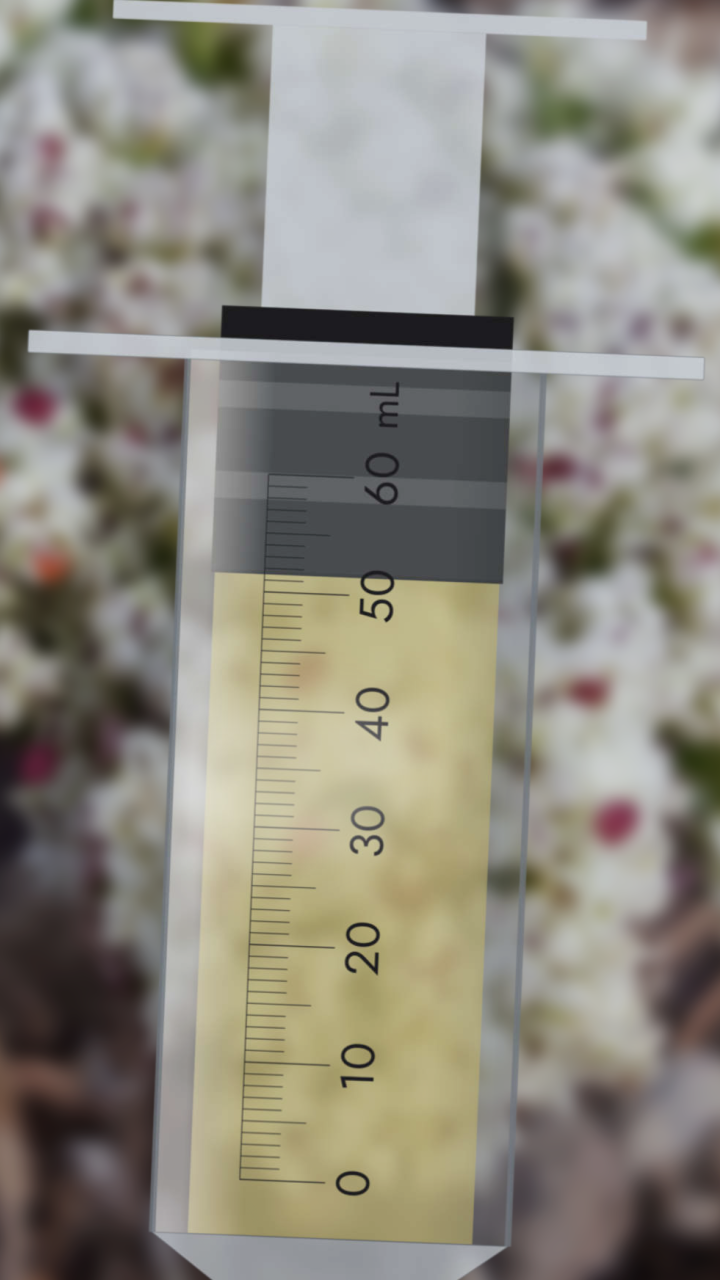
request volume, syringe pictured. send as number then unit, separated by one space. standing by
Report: 51.5 mL
